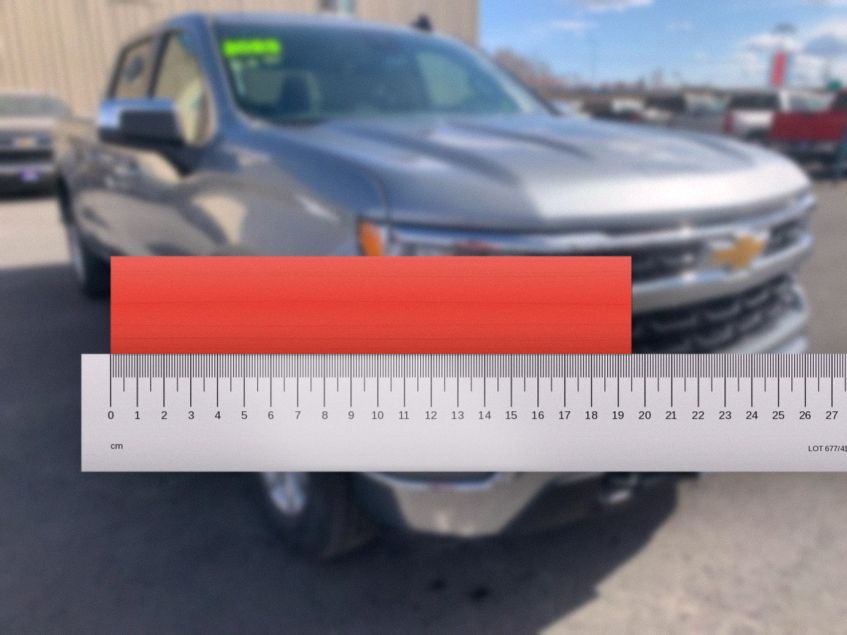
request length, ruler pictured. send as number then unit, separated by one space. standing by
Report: 19.5 cm
